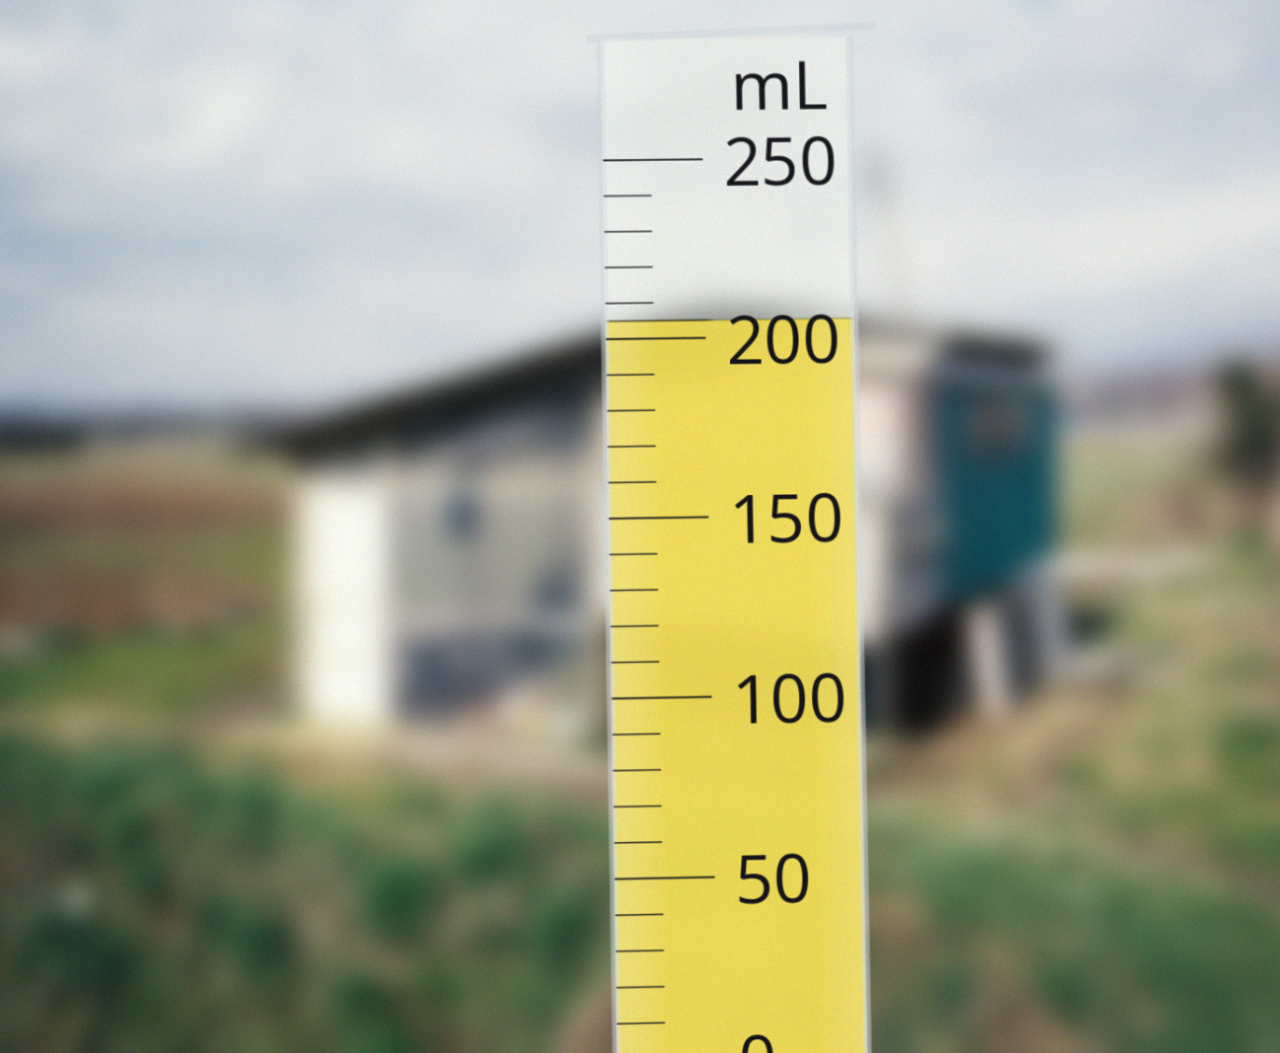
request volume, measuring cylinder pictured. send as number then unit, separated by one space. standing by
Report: 205 mL
